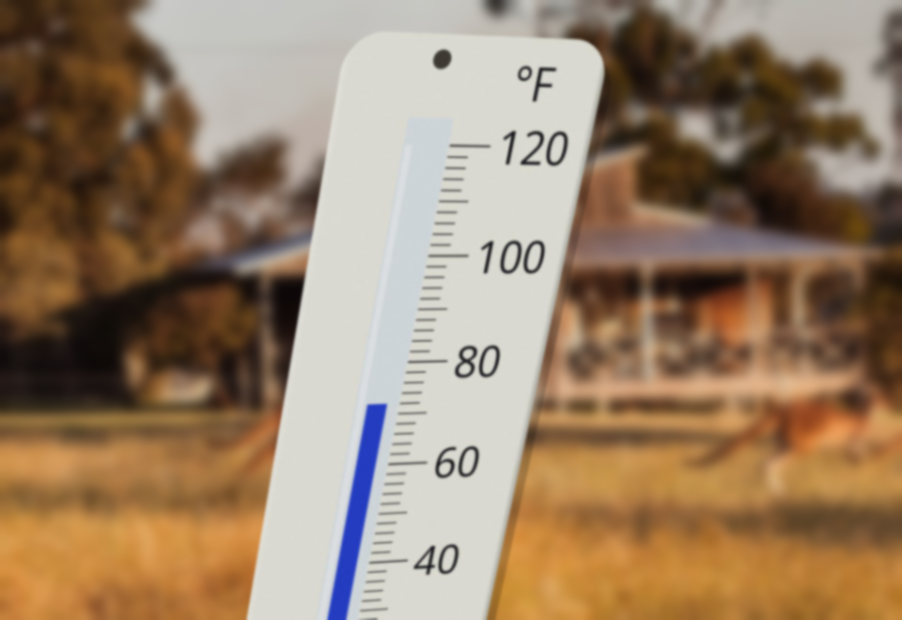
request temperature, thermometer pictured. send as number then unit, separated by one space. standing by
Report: 72 °F
